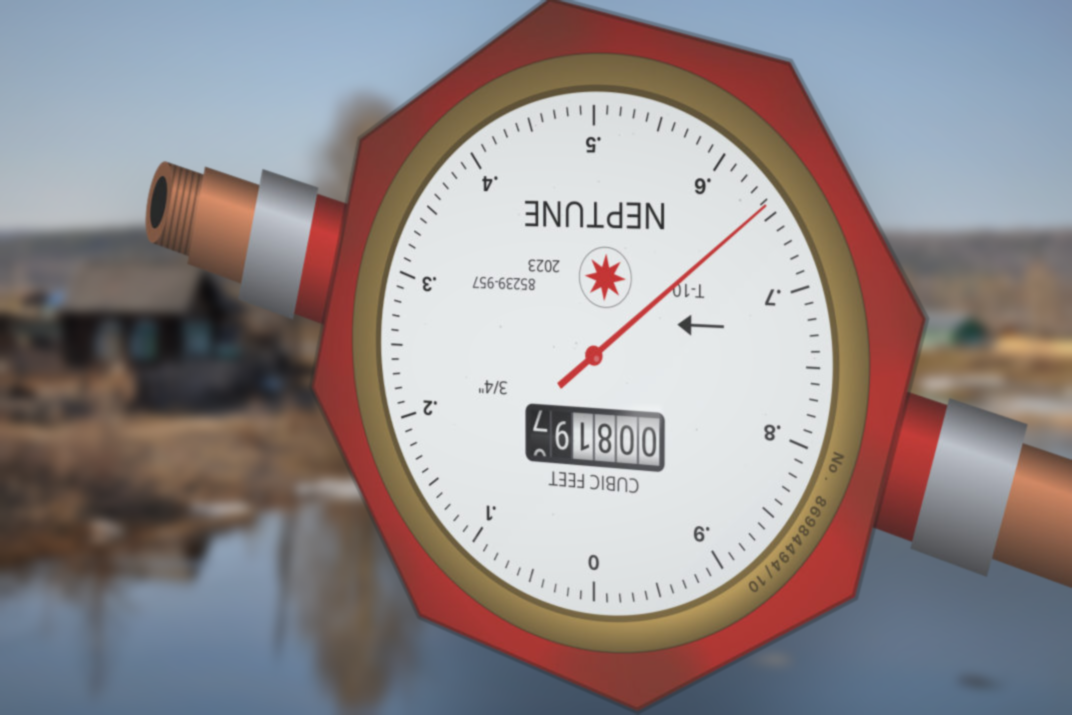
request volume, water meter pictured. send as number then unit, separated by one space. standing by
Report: 8196.64 ft³
